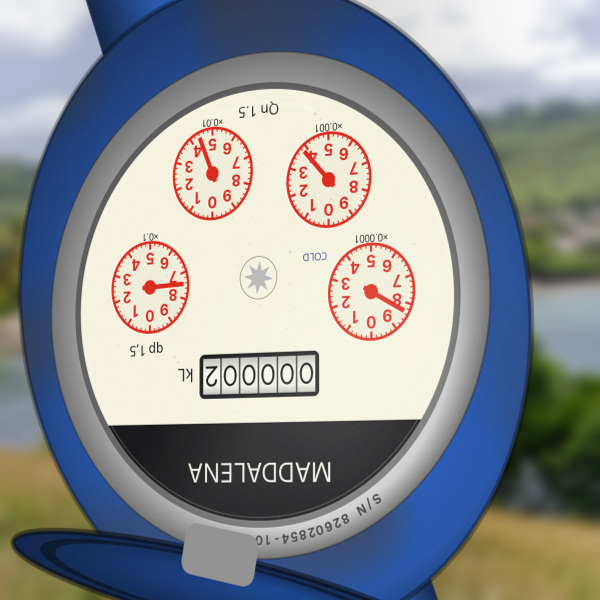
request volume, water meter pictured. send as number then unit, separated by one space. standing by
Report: 2.7438 kL
